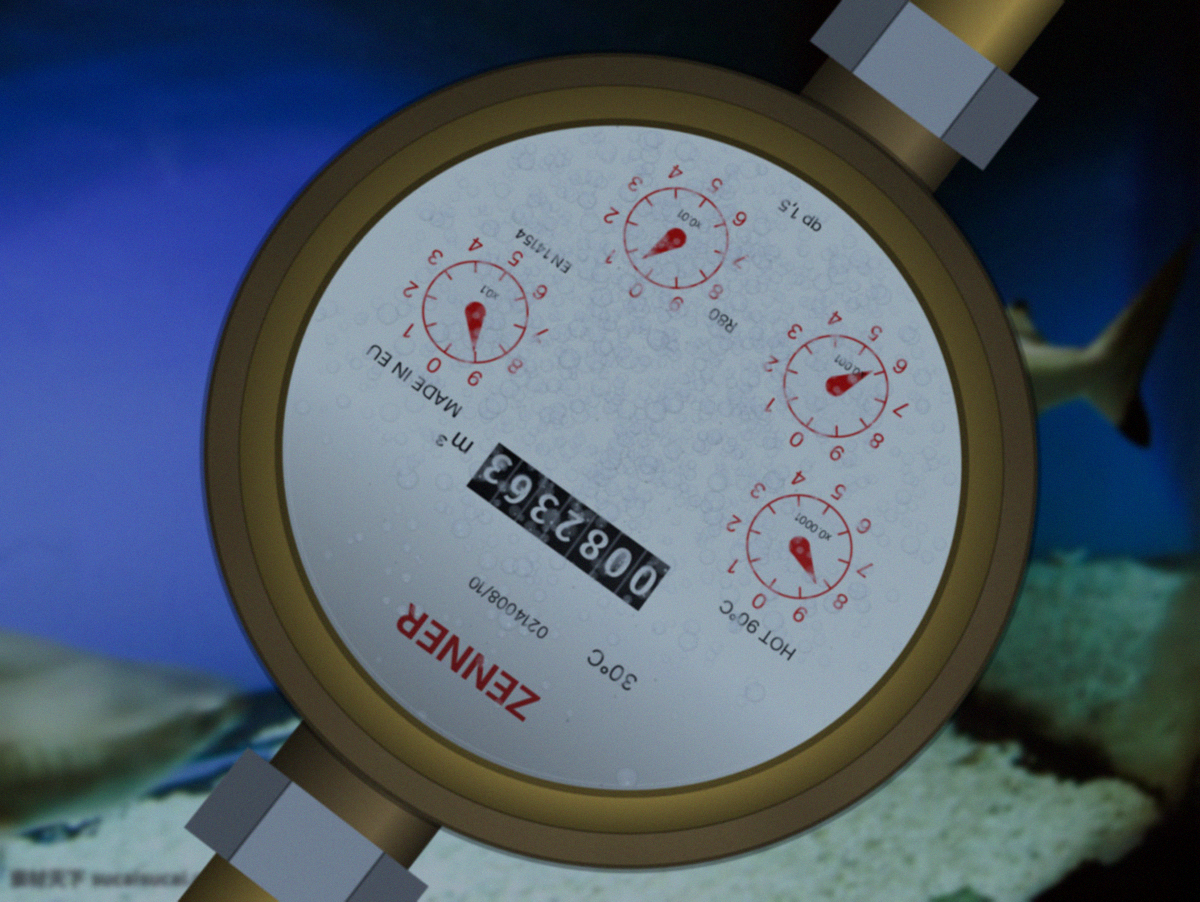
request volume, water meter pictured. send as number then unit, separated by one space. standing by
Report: 82362.9058 m³
